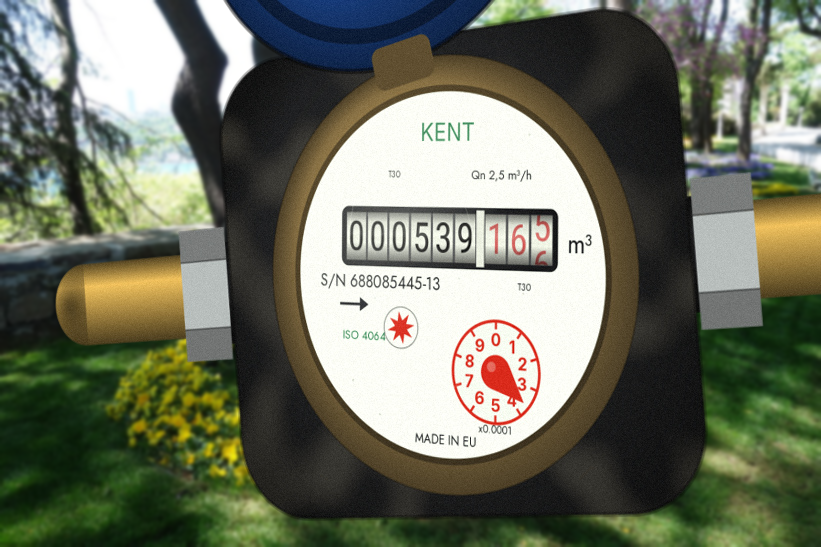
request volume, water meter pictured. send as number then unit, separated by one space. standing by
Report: 539.1653 m³
